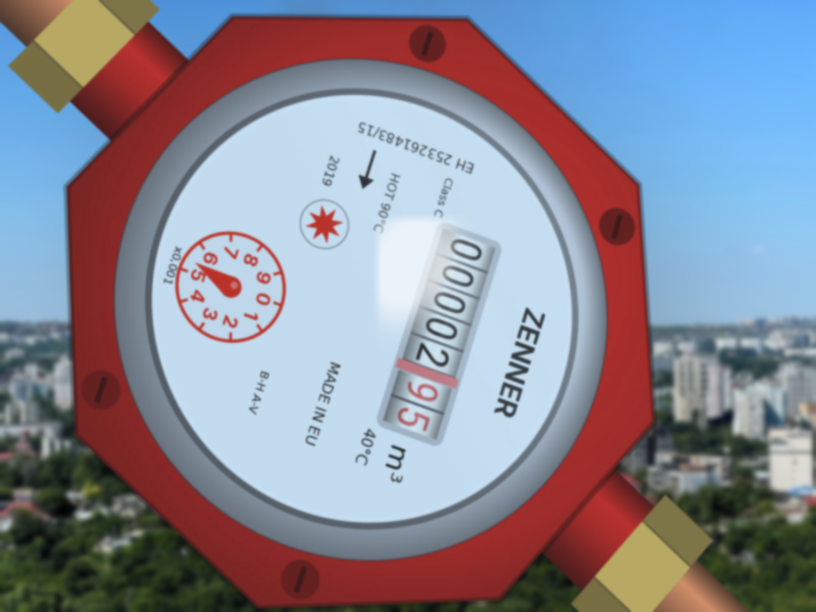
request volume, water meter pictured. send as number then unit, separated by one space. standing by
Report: 2.955 m³
